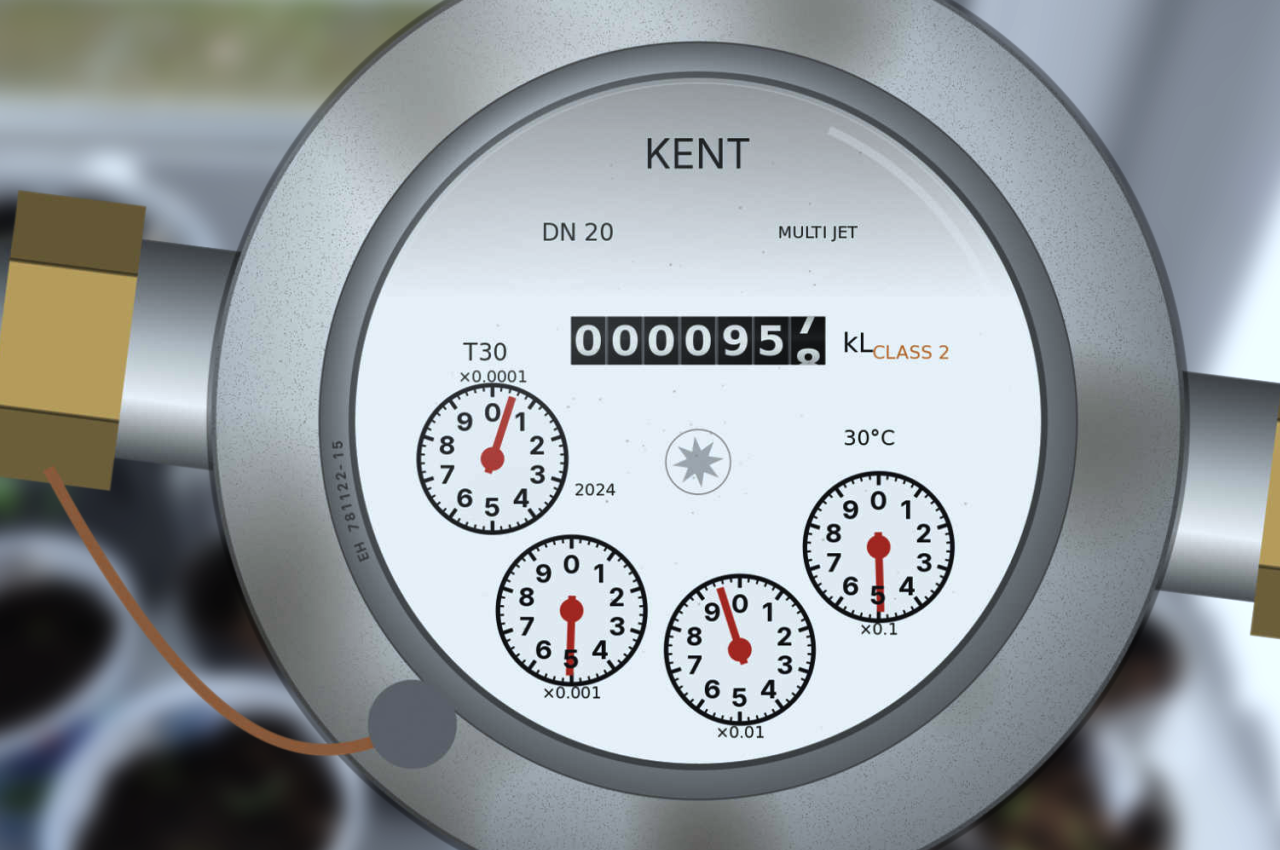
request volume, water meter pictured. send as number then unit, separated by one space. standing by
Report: 957.4950 kL
